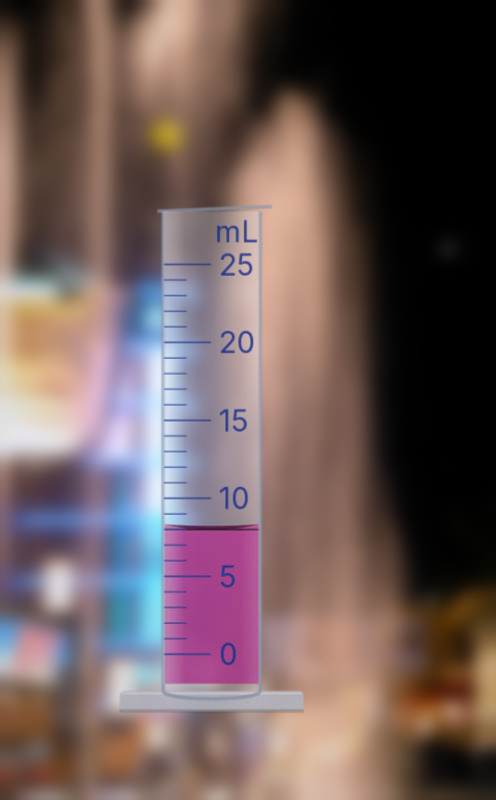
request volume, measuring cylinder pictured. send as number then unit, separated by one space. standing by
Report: 8 mL
